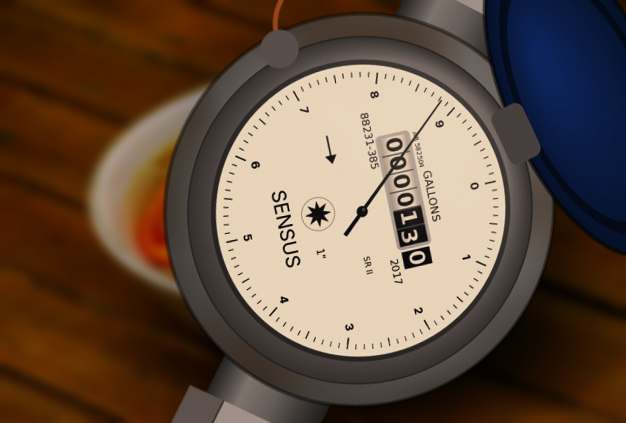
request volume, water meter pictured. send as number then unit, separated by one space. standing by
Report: 128.8 gal
